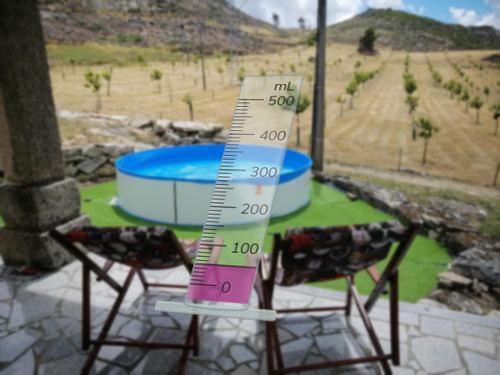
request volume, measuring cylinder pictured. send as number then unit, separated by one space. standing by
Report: 50 mL
